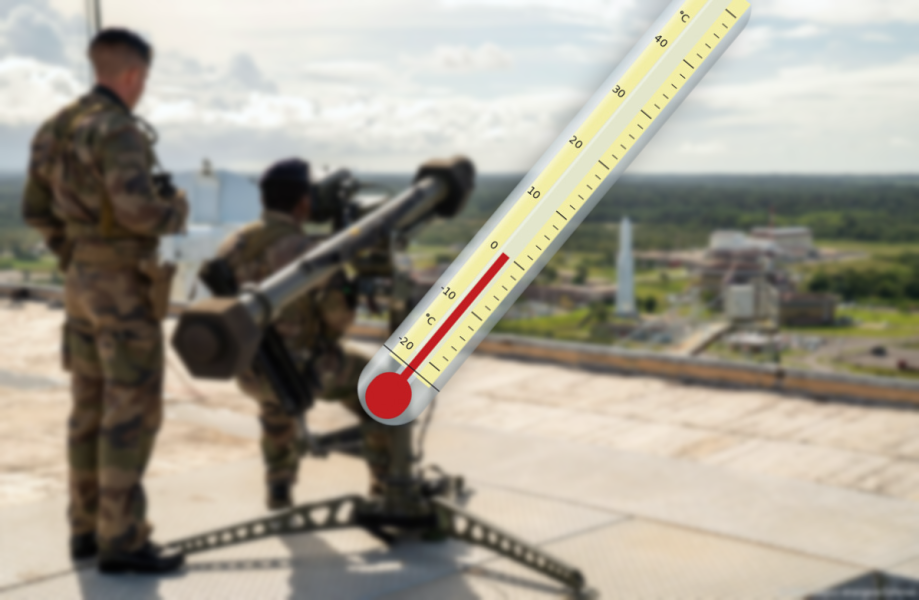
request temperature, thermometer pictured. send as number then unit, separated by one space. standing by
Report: 0 °C
